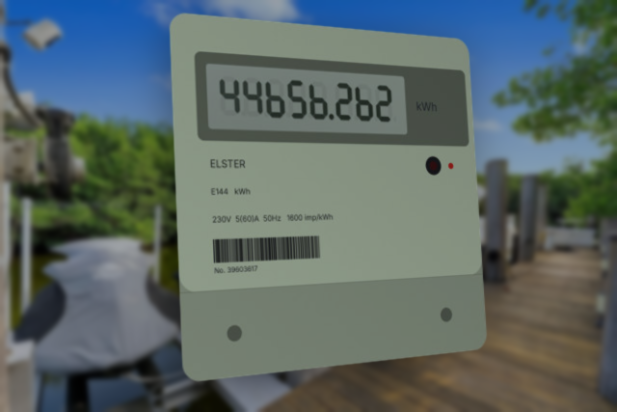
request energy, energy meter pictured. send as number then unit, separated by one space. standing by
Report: 44656.262 kWh
